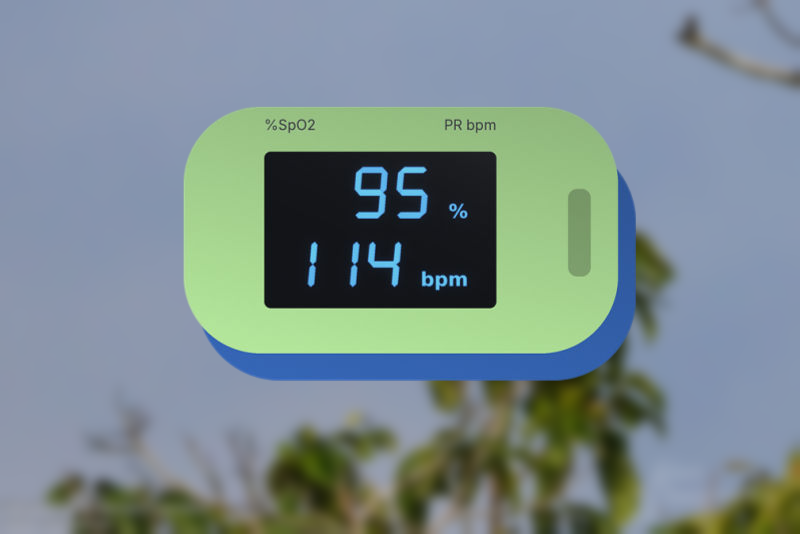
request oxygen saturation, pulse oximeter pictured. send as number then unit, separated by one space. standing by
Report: 95 %
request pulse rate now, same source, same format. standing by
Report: 114 bpm
